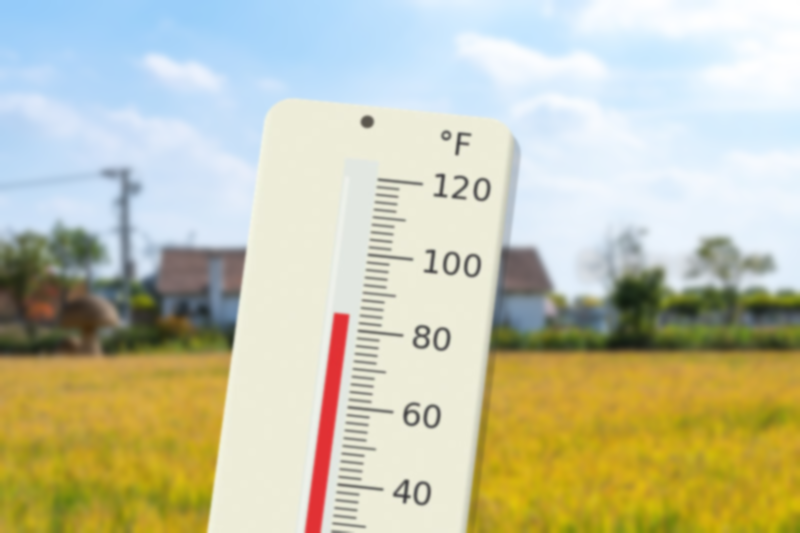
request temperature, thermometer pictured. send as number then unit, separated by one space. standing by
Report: 84 °F
